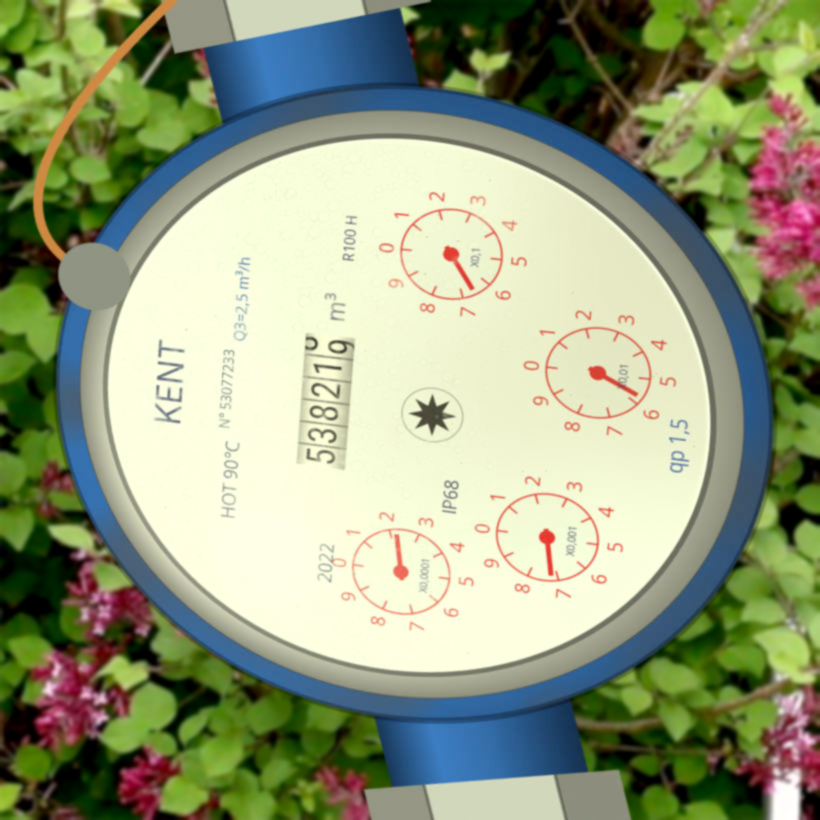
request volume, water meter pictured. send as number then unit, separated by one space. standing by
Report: 538218.6572 m³
